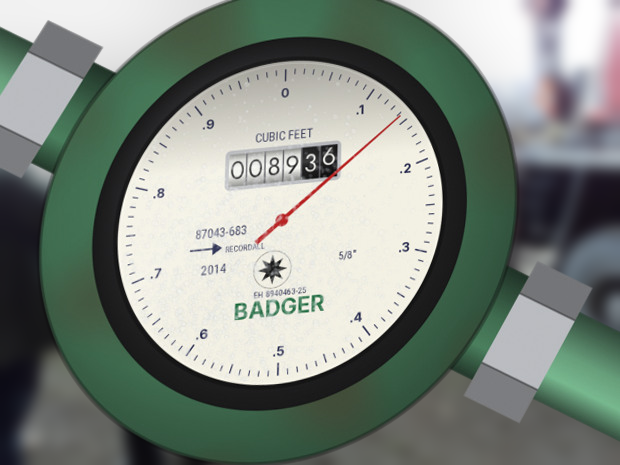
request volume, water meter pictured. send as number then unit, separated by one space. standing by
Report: 8936.14 ft³
